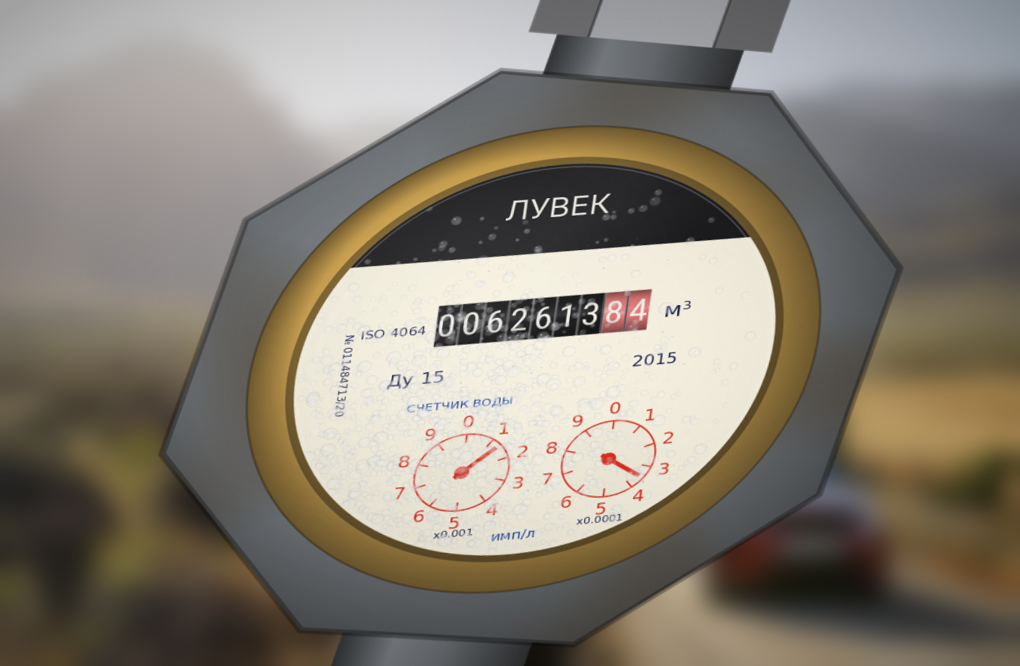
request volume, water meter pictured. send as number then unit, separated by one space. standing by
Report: 62613.8413 m³
